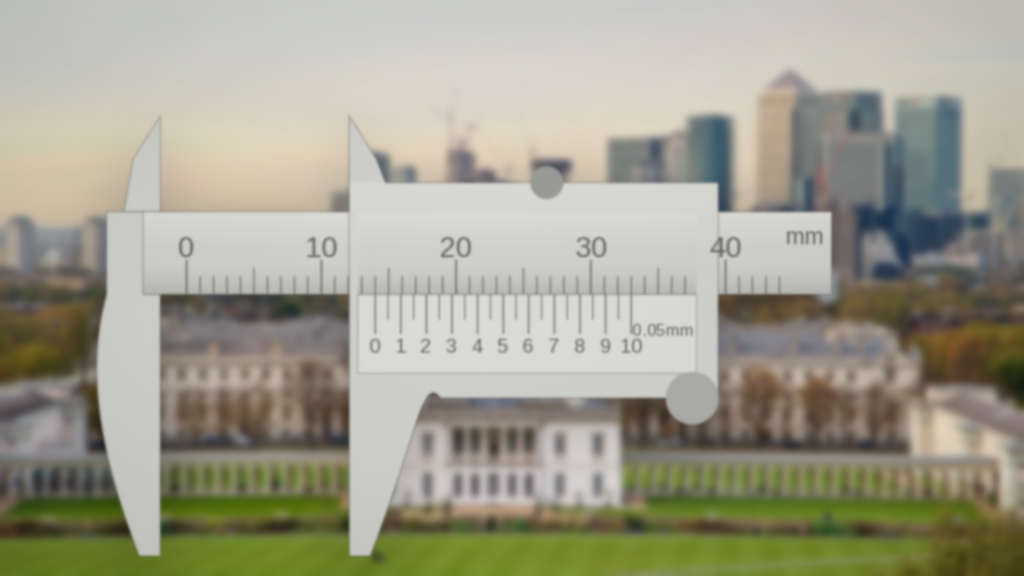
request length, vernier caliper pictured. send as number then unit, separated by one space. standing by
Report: 14.0 mm
